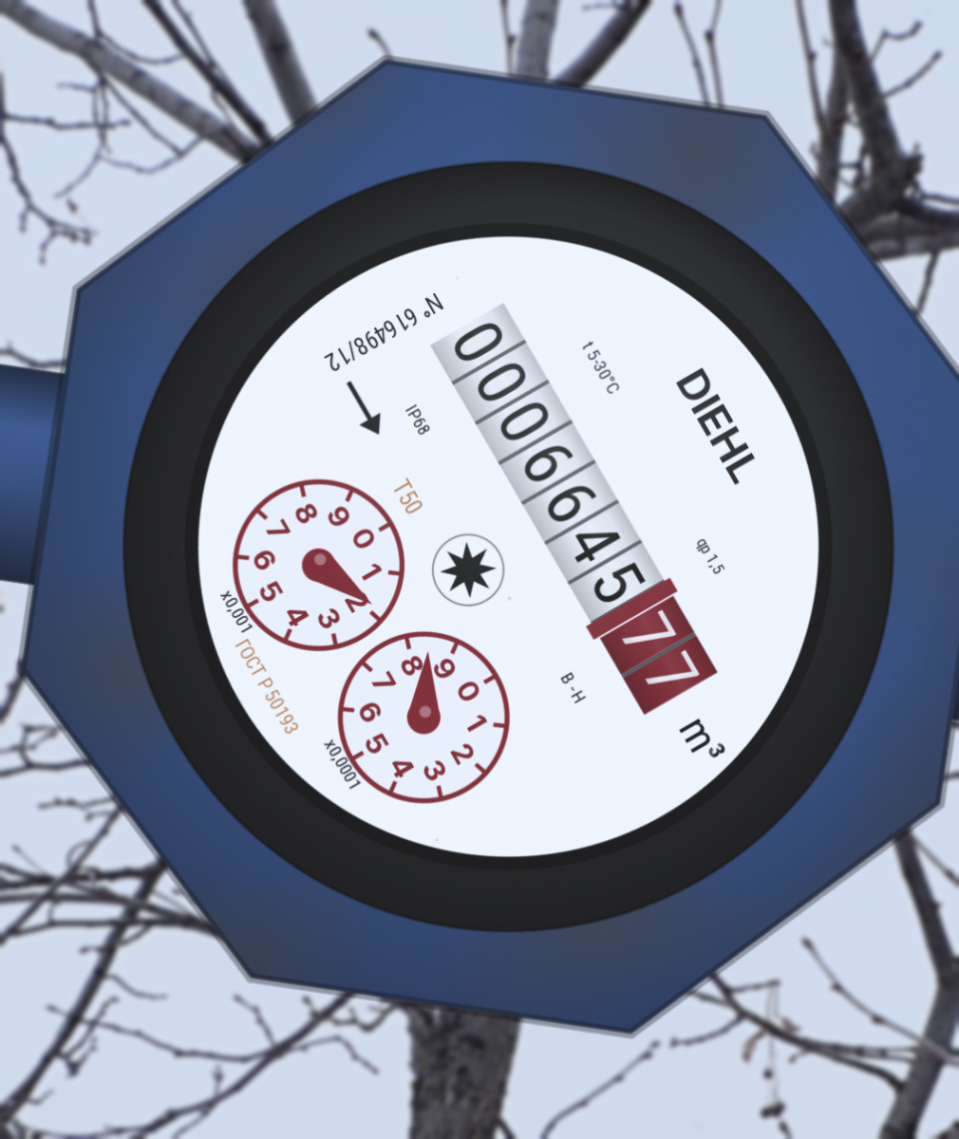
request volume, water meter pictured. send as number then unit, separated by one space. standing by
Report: 6645.7718 m³
